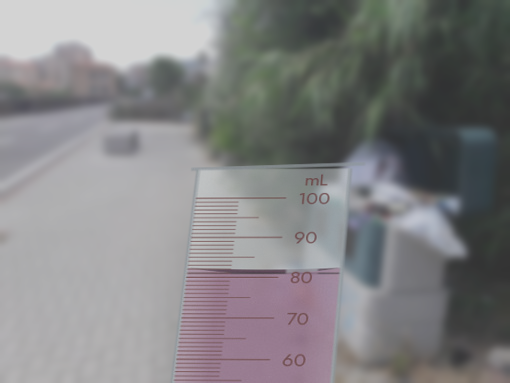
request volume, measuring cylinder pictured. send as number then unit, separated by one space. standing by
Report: 81 mL
